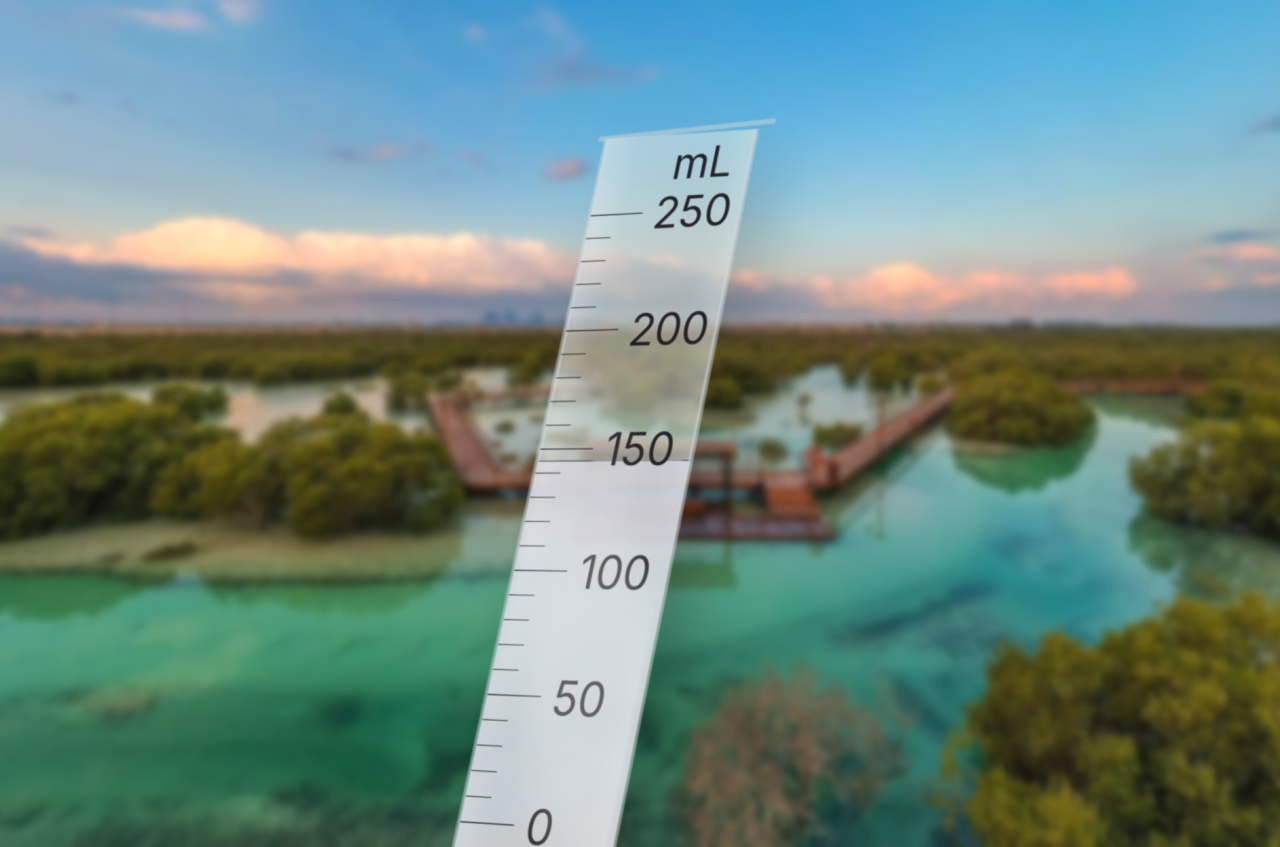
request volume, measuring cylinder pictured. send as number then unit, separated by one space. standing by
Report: 145 mL
